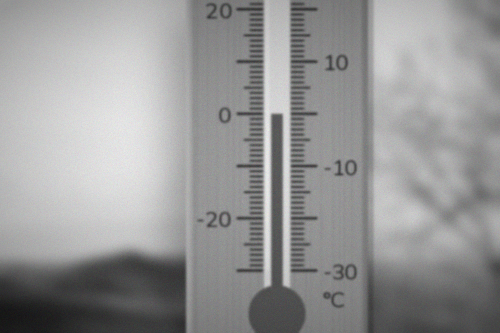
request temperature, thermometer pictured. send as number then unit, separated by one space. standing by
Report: 0 °C
